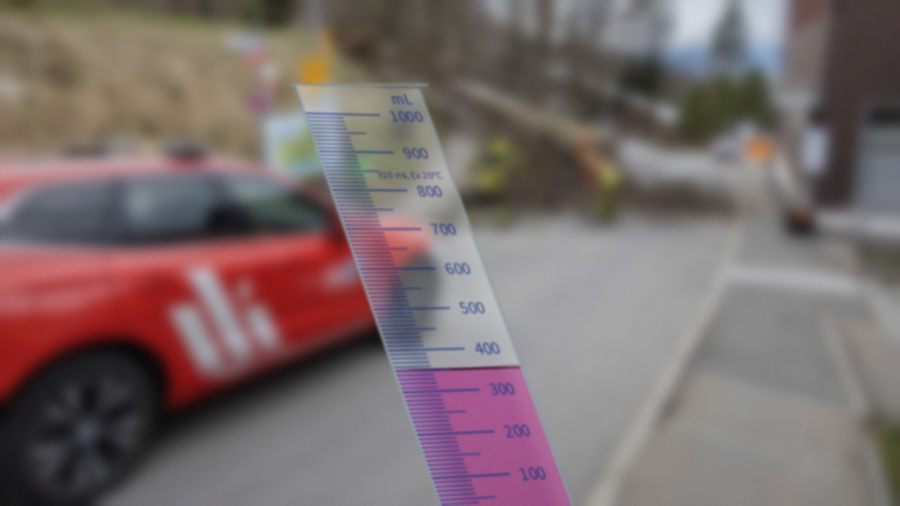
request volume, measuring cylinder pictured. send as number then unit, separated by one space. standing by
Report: 350 mL
